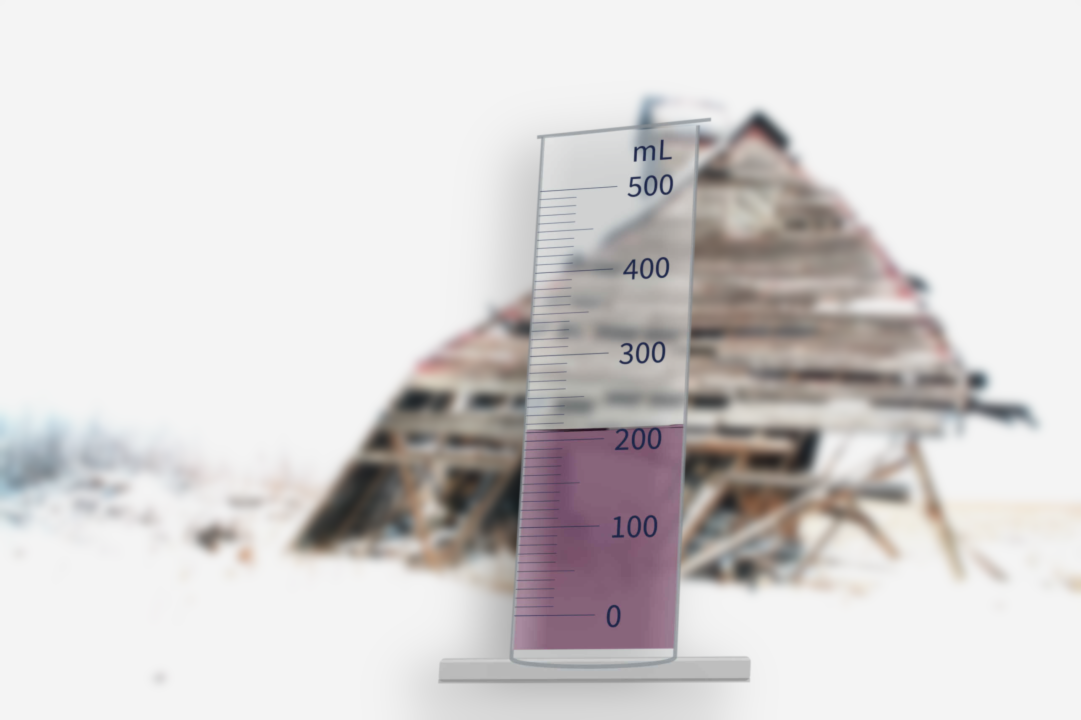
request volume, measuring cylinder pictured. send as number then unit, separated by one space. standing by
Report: 210 mL
